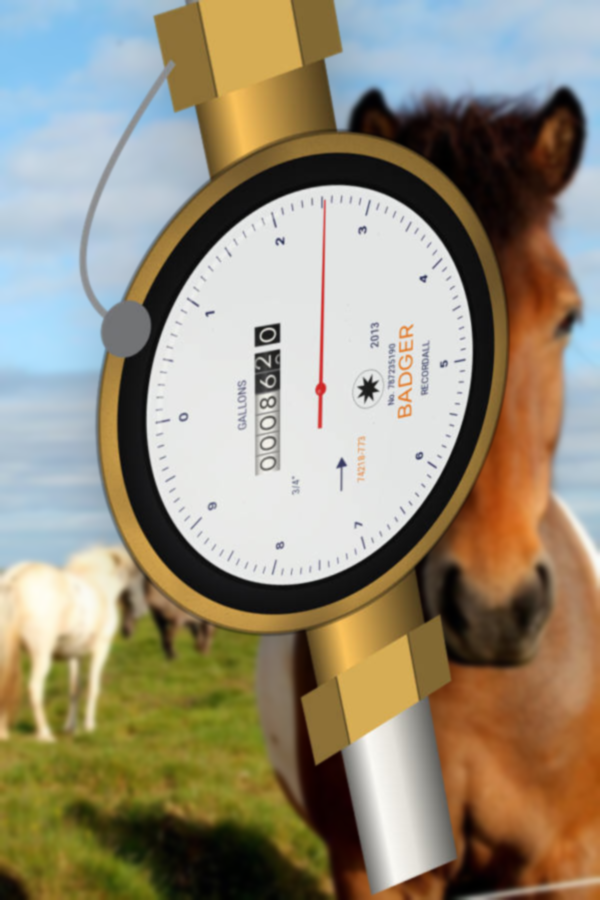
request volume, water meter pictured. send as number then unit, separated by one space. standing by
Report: 8622.5 gal
